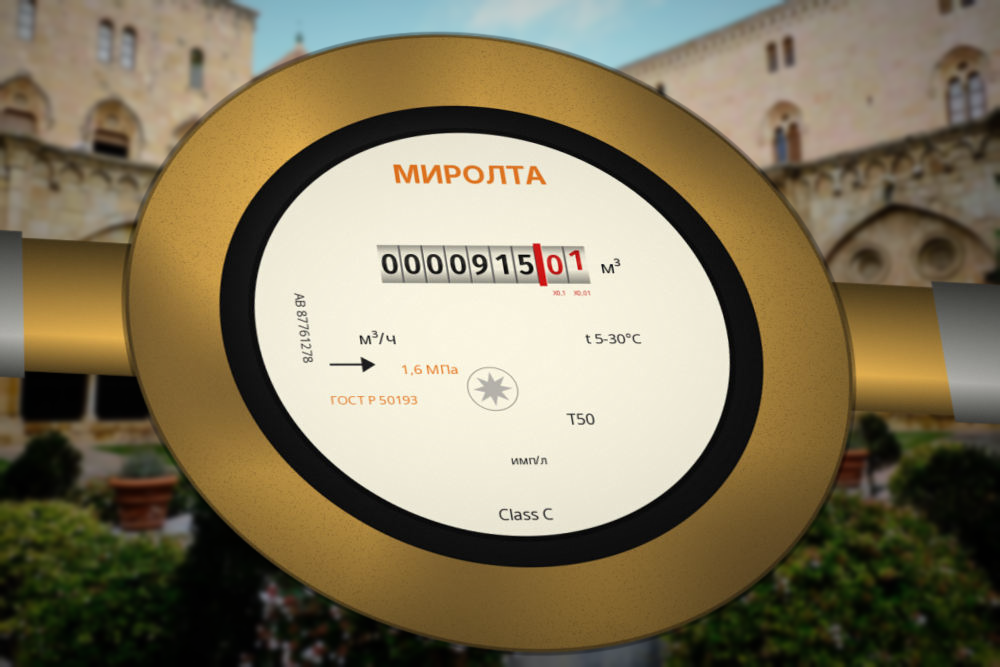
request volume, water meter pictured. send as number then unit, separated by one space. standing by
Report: 915.01 m³
